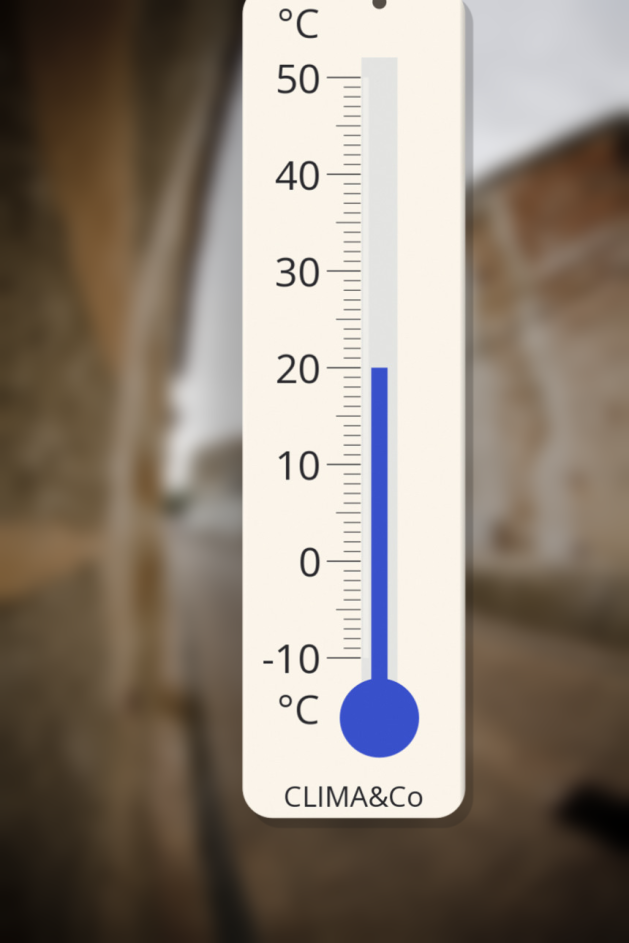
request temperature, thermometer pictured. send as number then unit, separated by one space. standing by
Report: 20 °C
